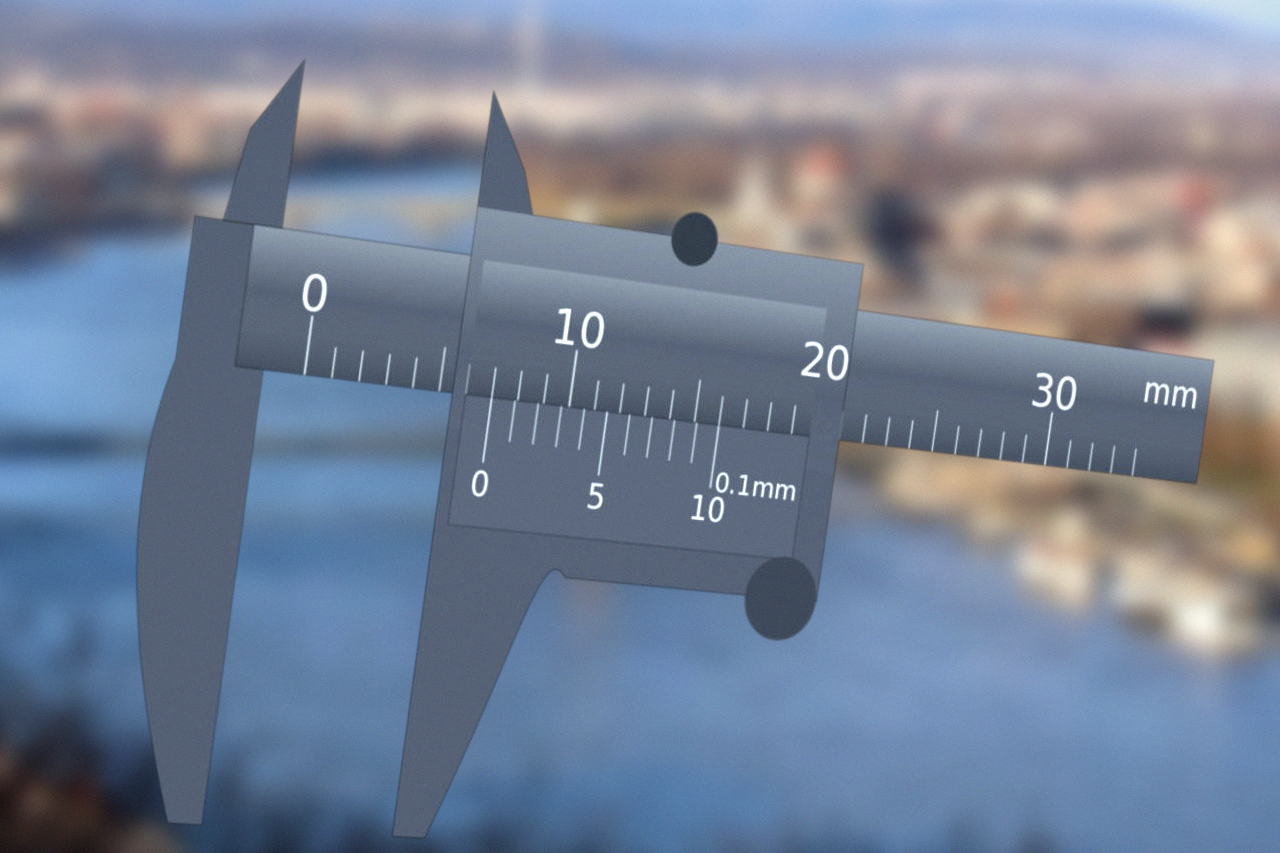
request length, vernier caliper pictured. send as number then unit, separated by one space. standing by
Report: 7.0 mm
